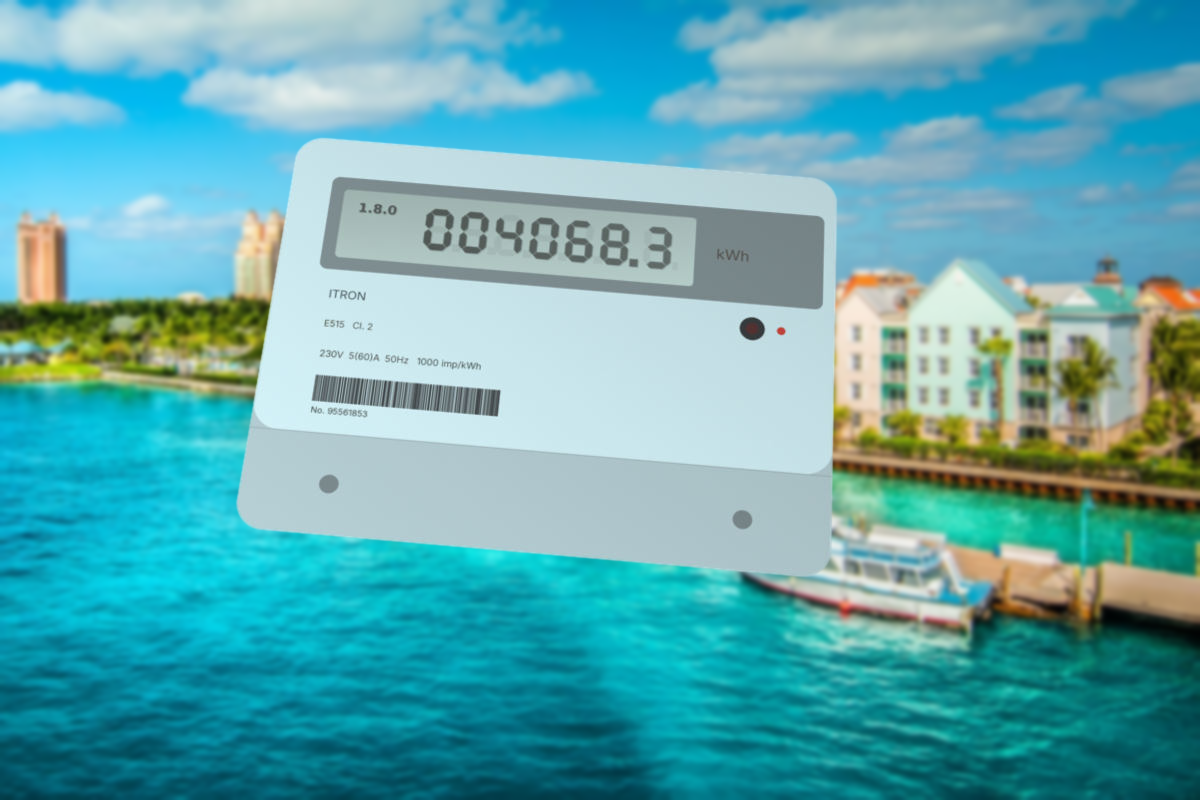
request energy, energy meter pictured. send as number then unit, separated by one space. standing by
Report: 4068.3 kWh
